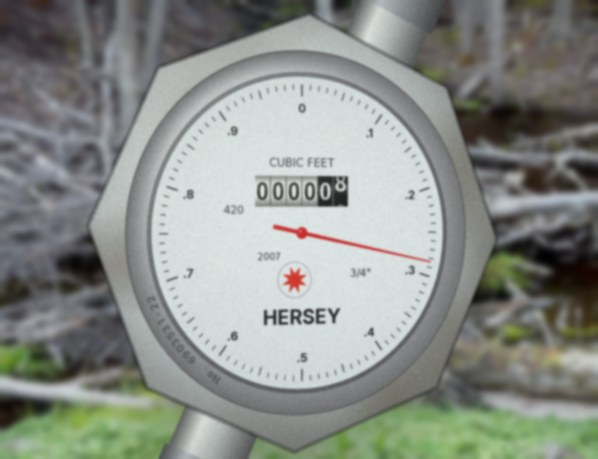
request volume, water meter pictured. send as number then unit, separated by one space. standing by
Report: 8.28 ft³
